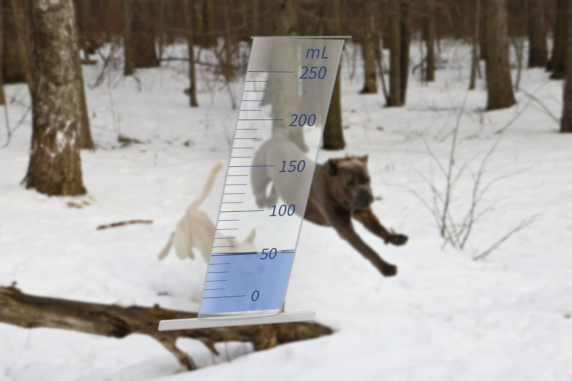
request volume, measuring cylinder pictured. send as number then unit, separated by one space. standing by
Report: 50 mL
